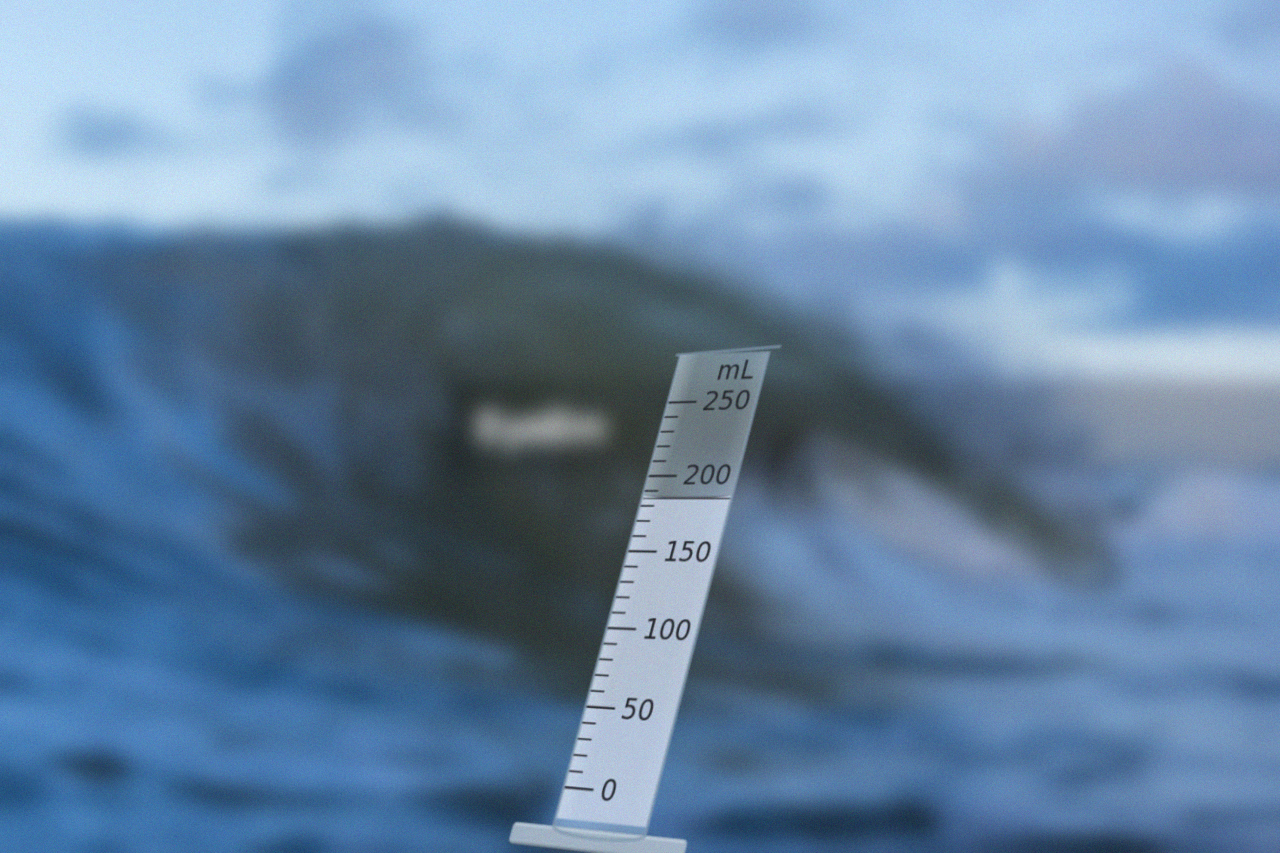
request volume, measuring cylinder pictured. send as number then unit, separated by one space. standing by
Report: 185 mL
